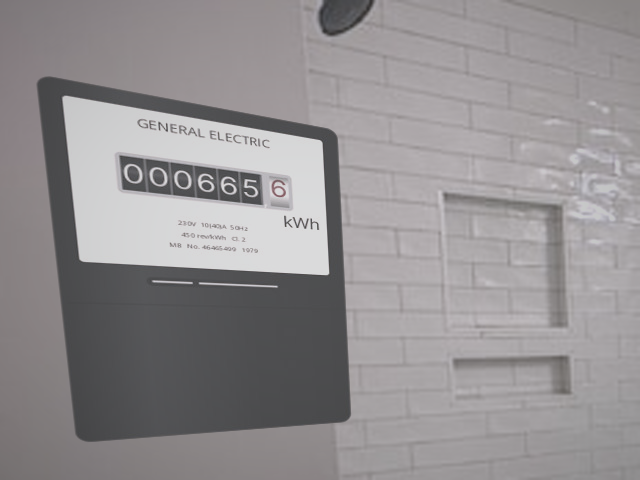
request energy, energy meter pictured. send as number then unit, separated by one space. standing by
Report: 665.6 kWh
